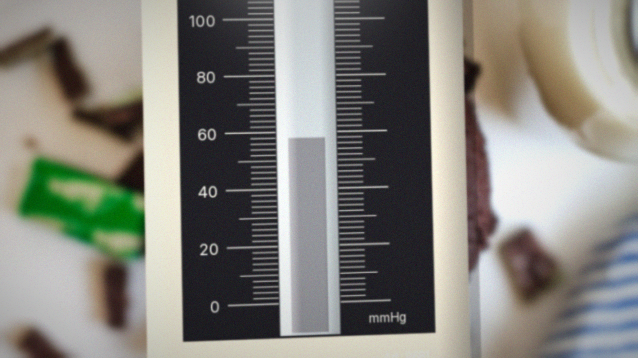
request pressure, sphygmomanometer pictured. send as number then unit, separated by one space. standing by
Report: 58 mmHg
